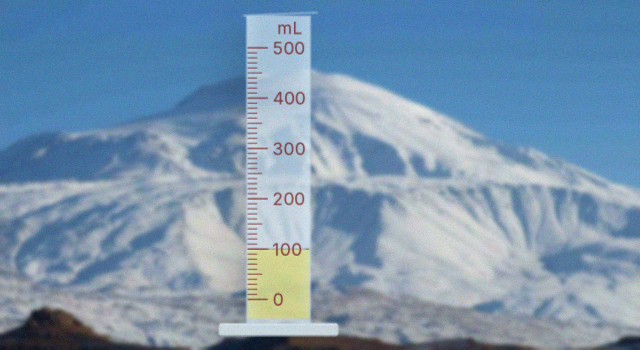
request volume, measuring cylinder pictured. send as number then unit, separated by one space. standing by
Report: 100 mL
